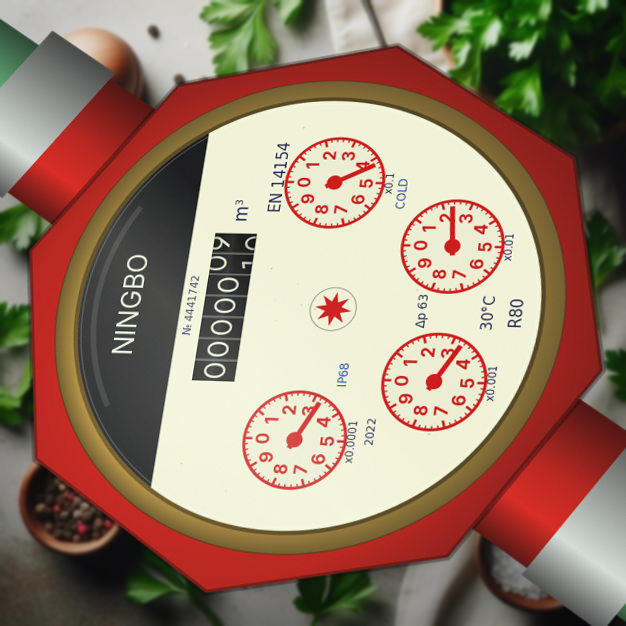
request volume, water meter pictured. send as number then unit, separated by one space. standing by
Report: 9.4233 m³
